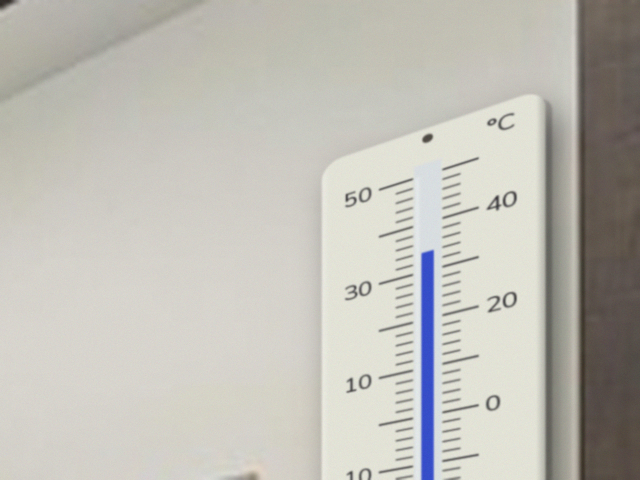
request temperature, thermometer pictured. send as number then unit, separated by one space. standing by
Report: 34 °C
